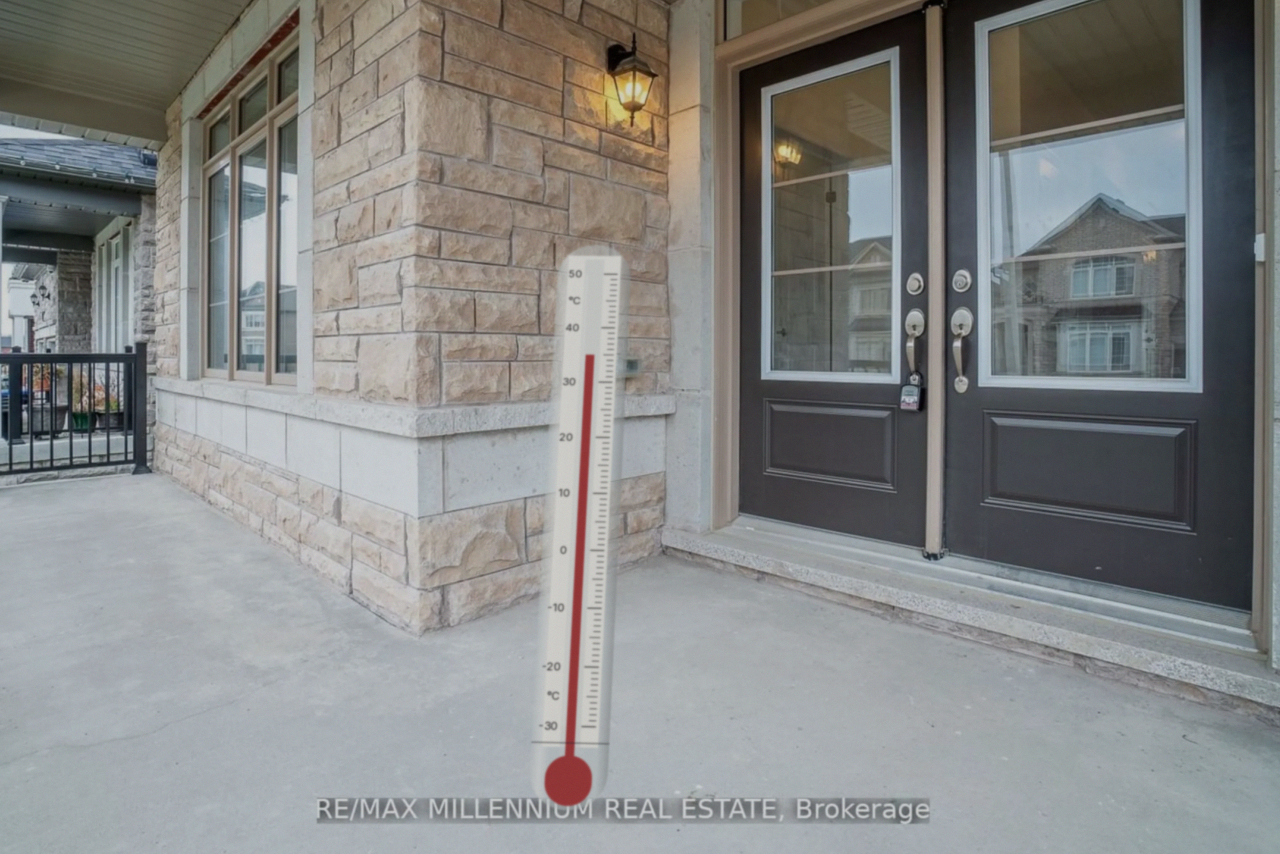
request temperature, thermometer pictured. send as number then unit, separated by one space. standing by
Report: 35 °C
